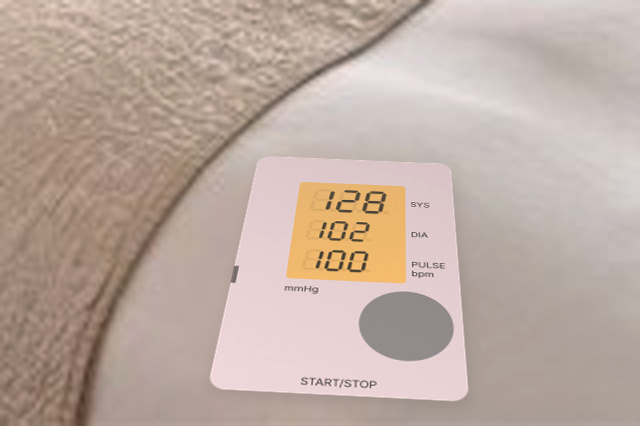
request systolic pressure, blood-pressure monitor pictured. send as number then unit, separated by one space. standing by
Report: 128 mmHg
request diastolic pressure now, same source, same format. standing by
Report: 102 mmHg
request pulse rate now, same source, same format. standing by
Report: 100 bpm
